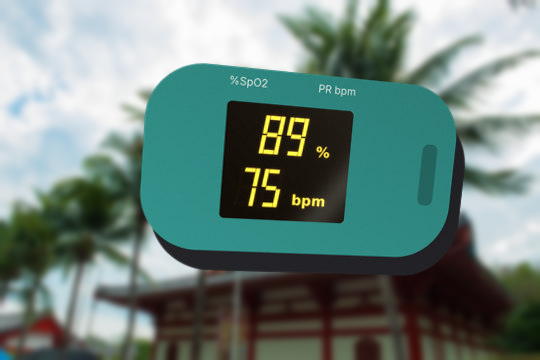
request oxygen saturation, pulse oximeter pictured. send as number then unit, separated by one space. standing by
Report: 89 %
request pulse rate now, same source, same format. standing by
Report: 75 bpm
